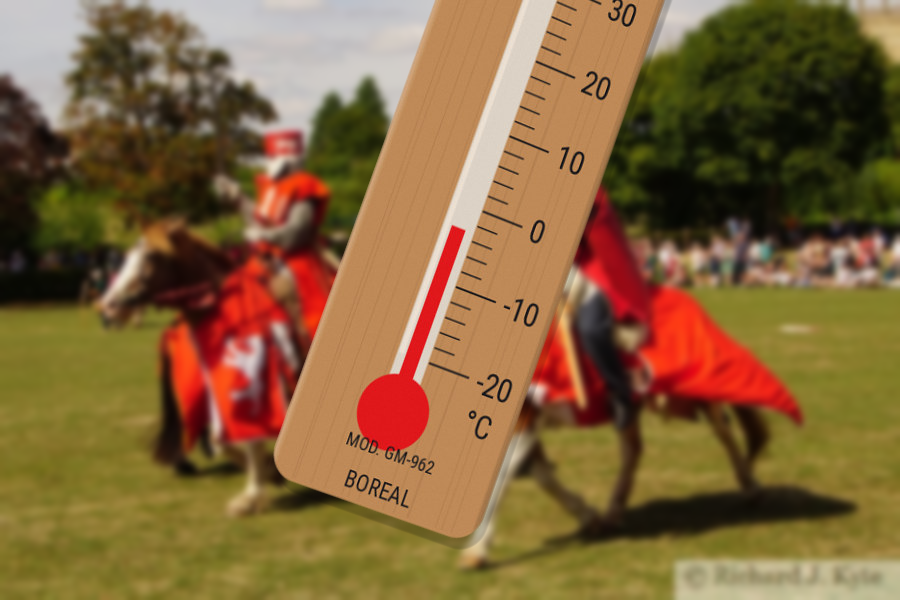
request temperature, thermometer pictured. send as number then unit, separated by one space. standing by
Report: -3 °C
